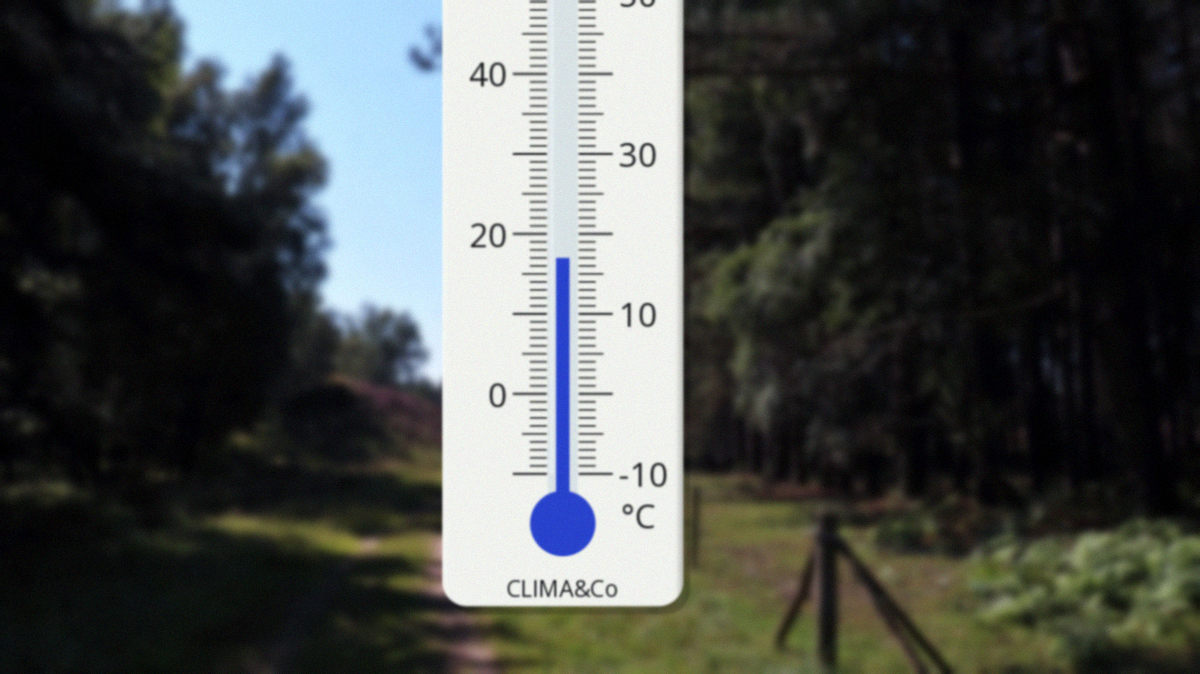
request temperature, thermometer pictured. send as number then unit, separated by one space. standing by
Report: 17 °C
